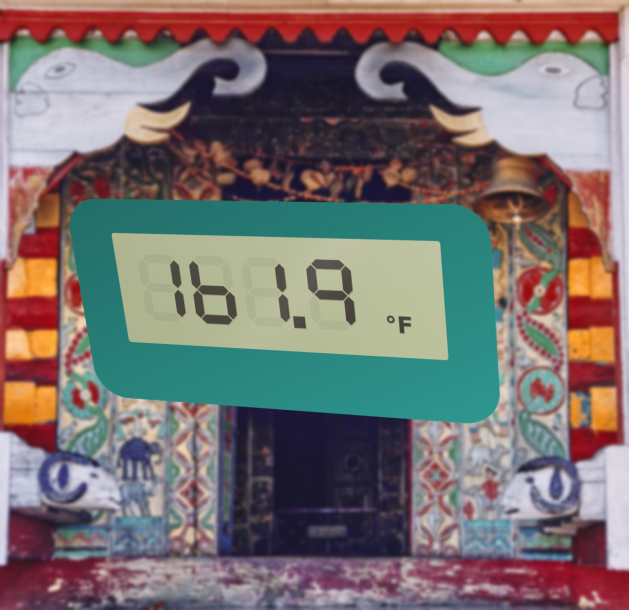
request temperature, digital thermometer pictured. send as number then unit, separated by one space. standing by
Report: 161.9 °F
